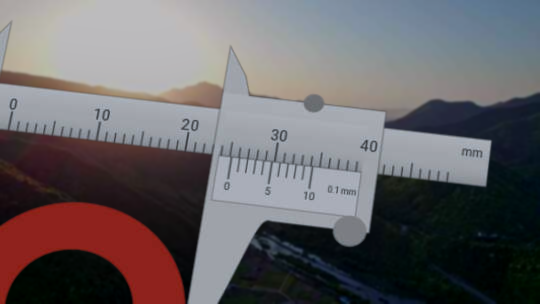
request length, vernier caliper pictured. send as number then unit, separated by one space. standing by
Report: 25.2 mm
